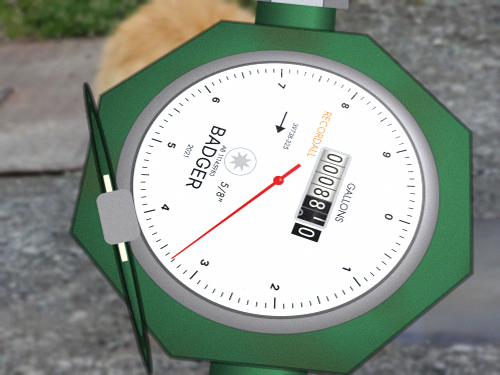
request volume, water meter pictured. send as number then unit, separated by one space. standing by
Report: 8813.3 gal
